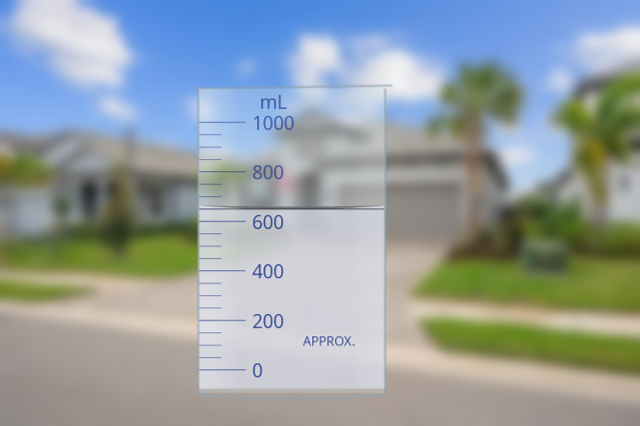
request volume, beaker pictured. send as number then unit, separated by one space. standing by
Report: 650 mL
